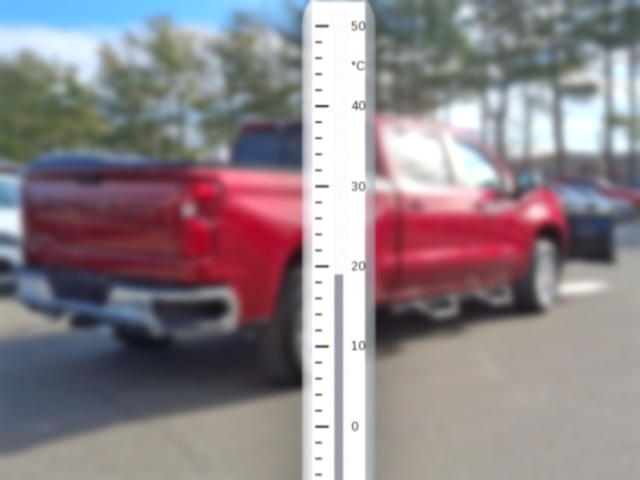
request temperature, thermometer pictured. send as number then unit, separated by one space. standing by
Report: 19 °C
